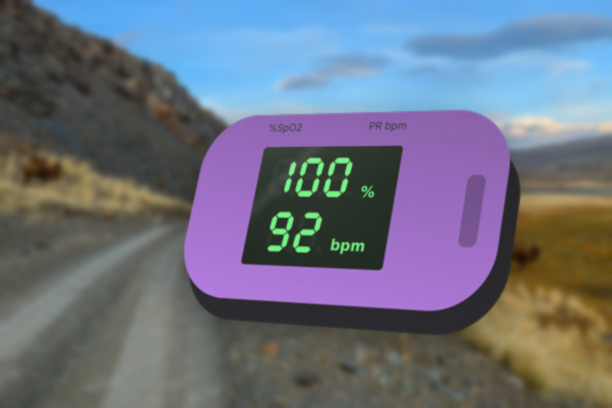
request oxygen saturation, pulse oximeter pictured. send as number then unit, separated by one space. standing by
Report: 100 %
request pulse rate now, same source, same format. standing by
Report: 92 bpm
